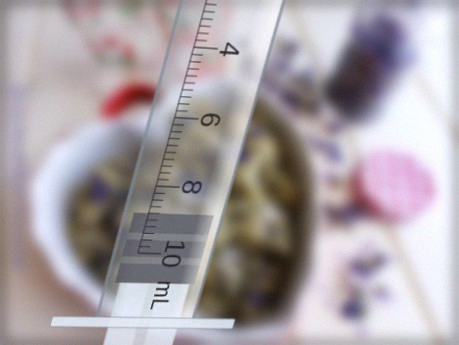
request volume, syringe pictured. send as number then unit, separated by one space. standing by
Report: 8.8 mL
